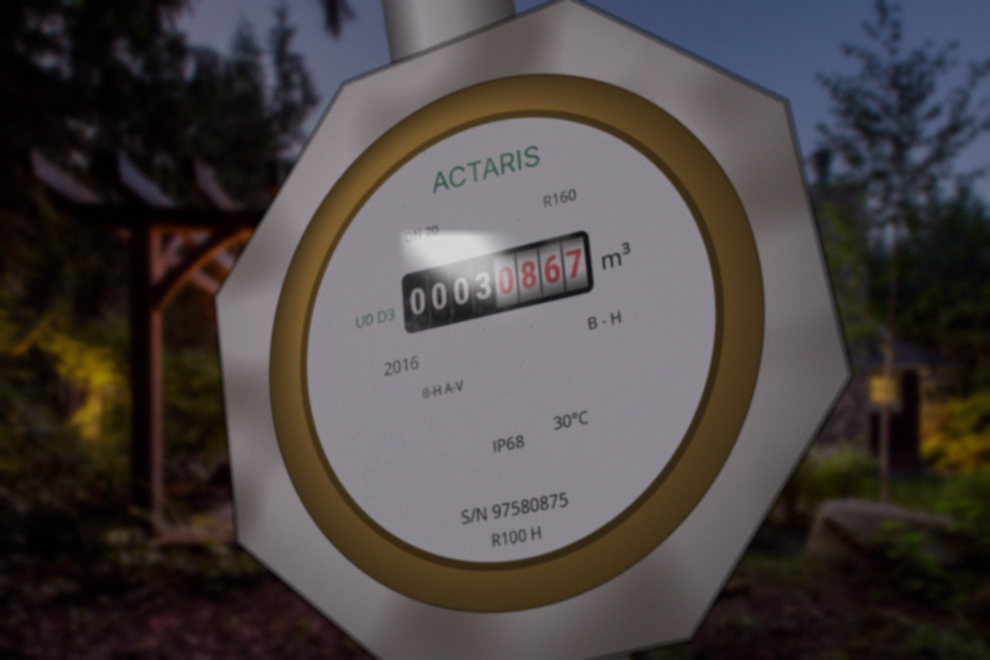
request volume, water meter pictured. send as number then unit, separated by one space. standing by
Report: 3.0867 m³
